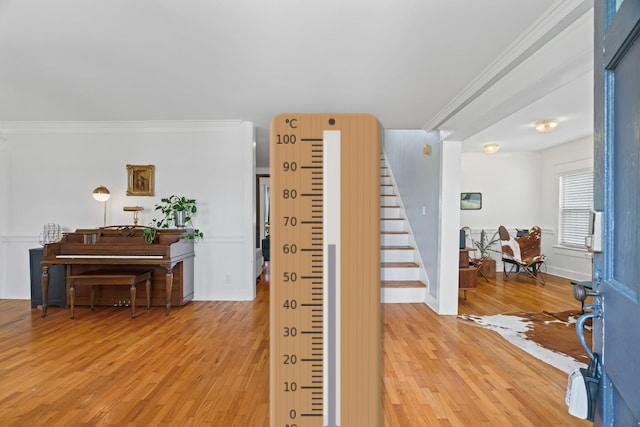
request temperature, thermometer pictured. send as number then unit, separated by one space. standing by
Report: 62 °C
